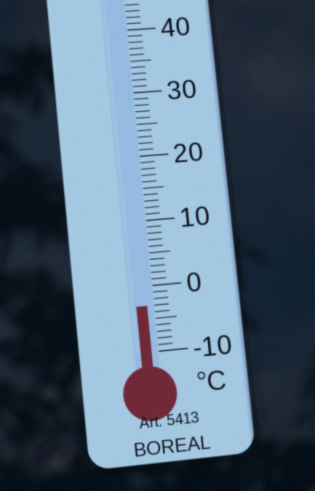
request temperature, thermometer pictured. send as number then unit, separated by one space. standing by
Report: -3 °C
